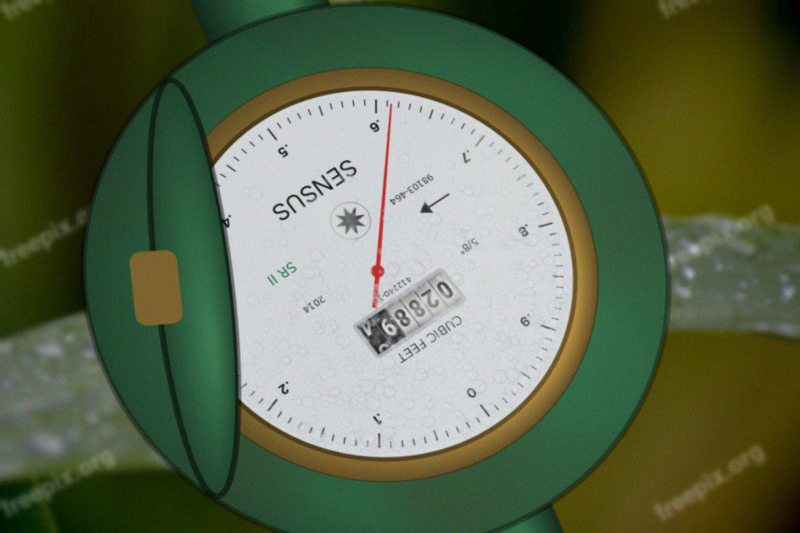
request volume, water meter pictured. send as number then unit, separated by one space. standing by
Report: 28893.61 ft³
